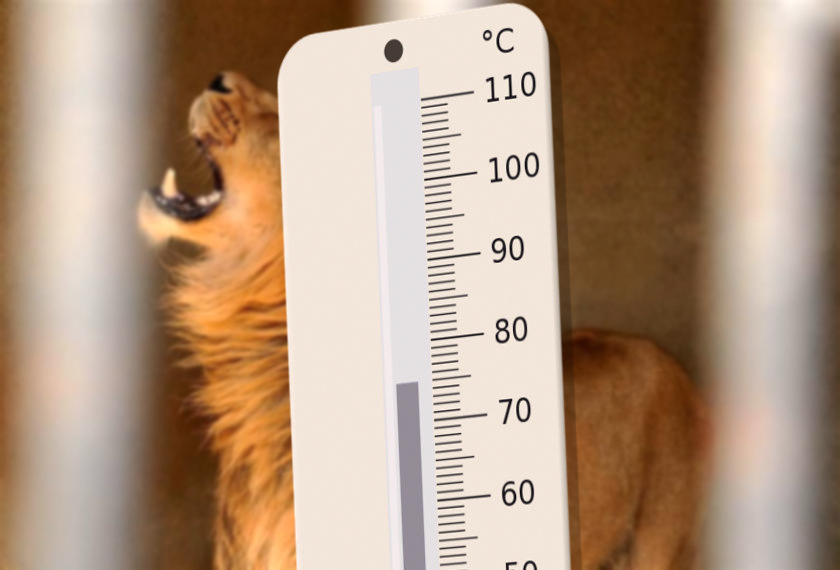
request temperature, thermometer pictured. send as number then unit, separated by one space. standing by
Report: 75 °C
